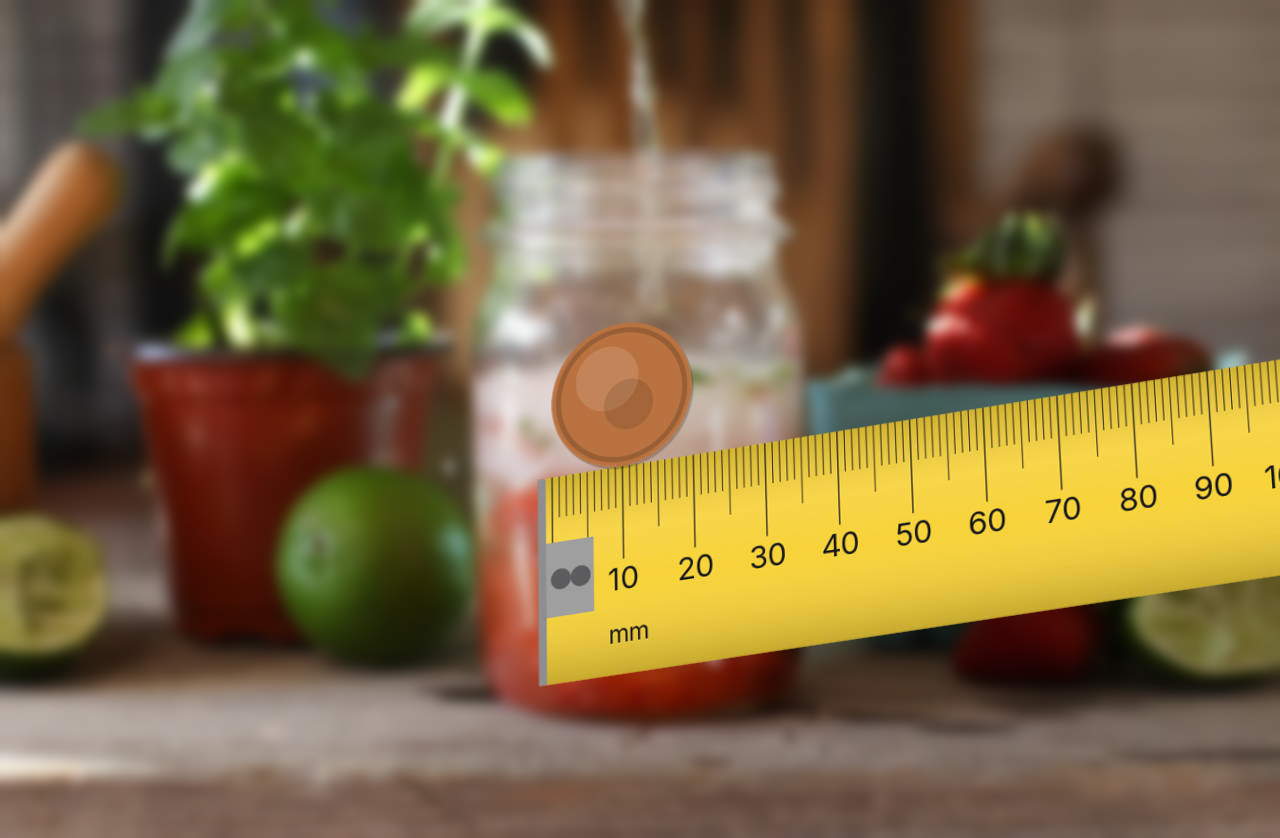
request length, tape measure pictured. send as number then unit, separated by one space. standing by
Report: 20 mm
